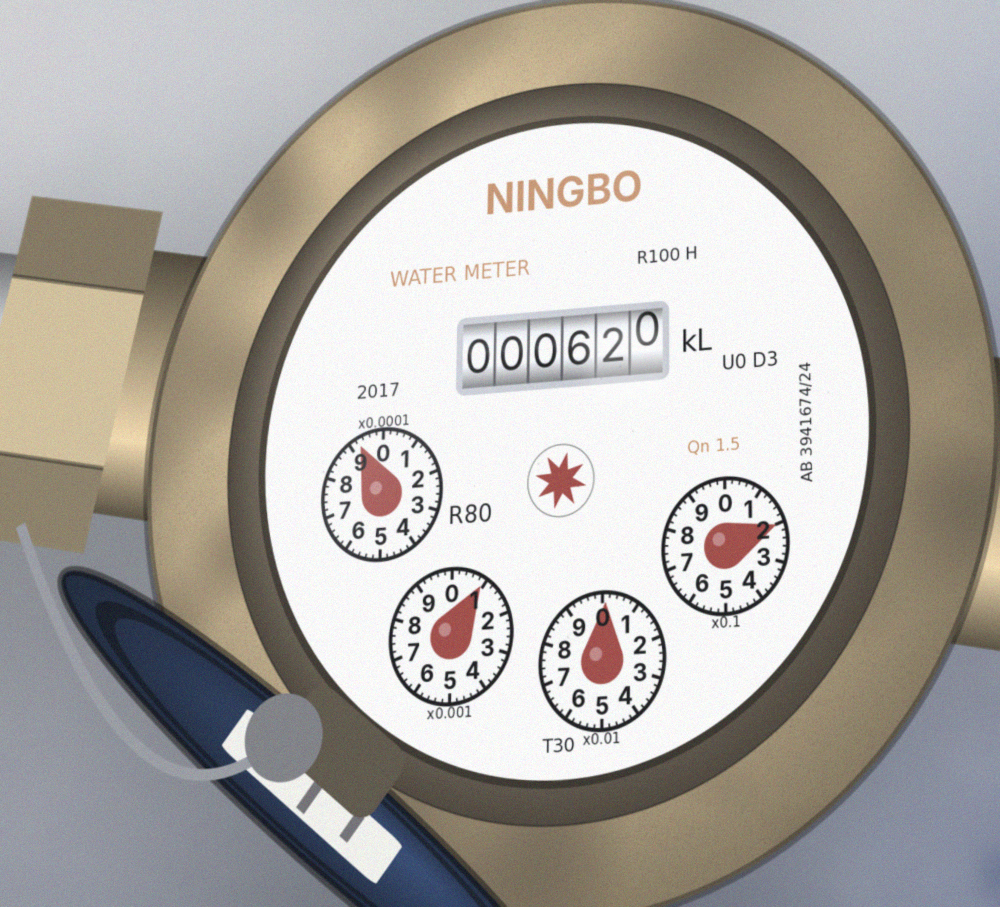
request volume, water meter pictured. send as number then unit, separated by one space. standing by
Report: 620.2009 kL
